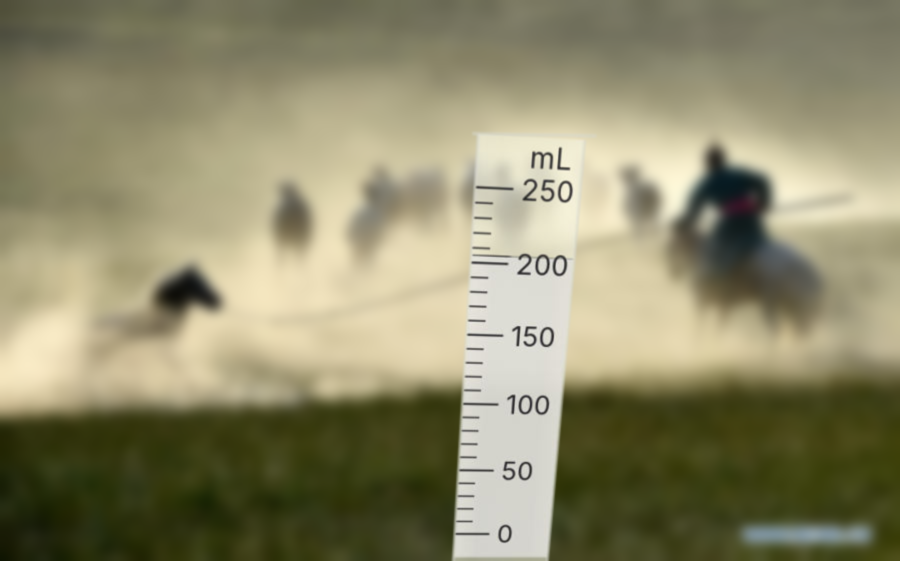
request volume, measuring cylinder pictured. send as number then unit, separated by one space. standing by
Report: 205 mL
